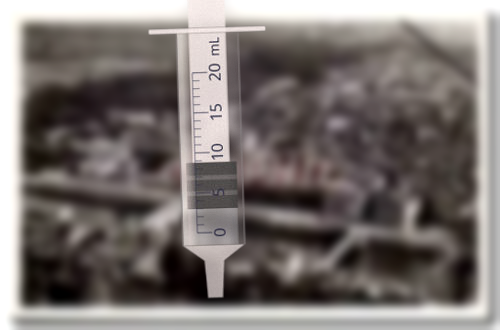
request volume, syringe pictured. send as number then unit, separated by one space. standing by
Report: 3 mL
